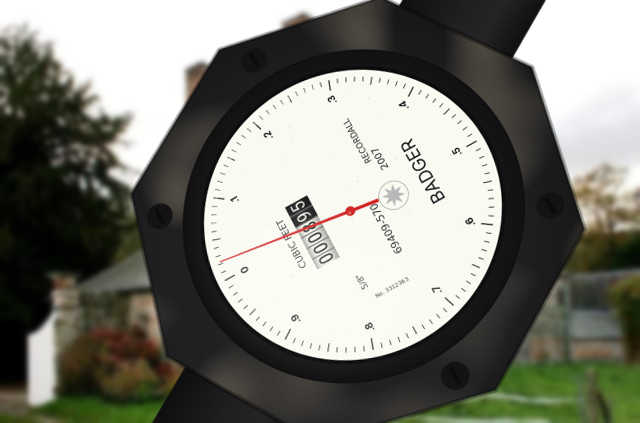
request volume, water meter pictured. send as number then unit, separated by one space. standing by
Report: 895.02 ft³
